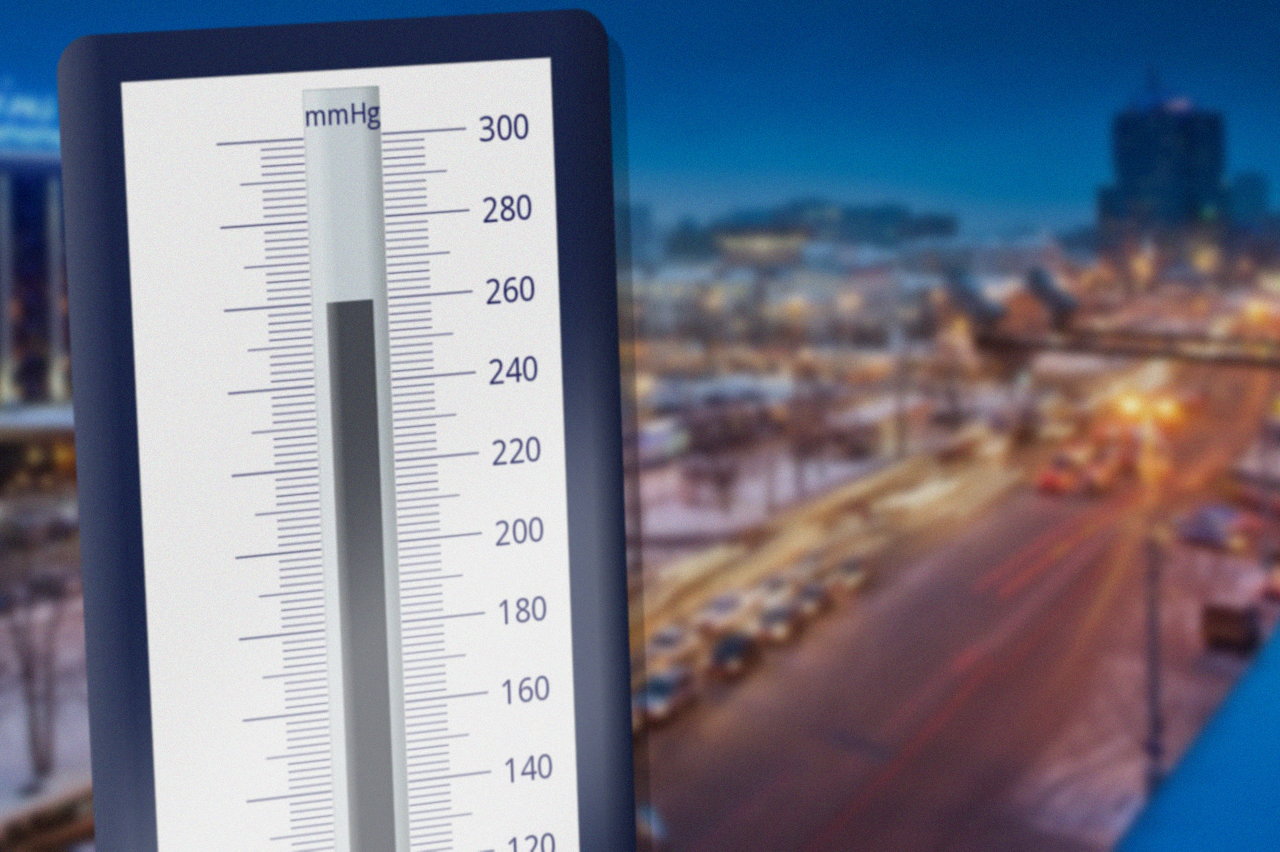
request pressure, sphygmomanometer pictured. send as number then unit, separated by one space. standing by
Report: 260 mmHg
